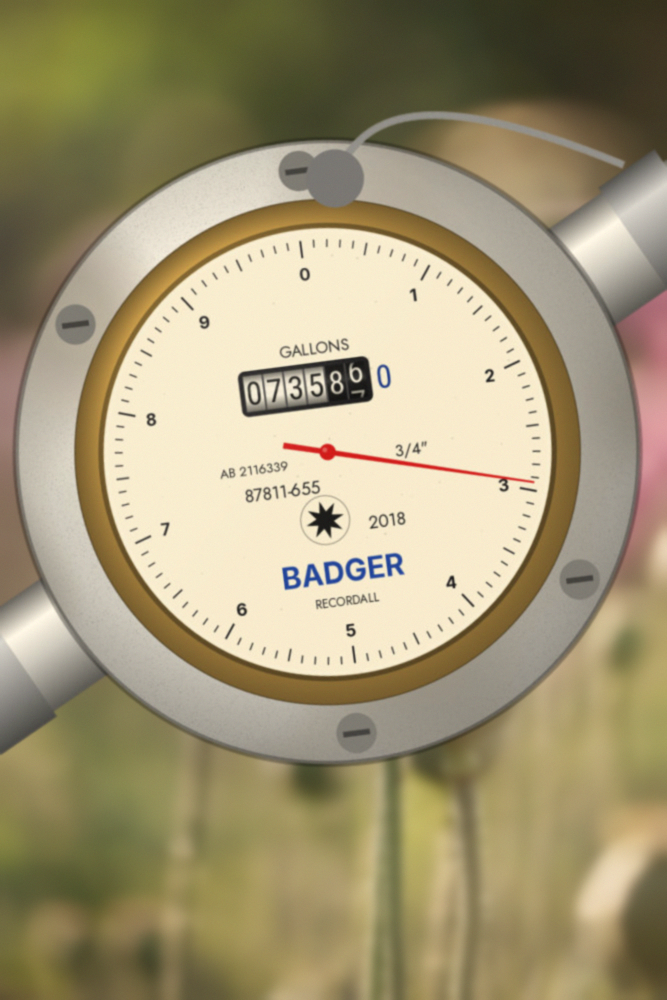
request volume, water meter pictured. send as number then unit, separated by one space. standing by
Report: 735862.9 gal
